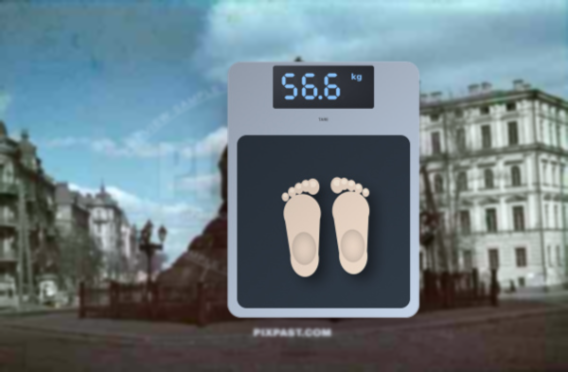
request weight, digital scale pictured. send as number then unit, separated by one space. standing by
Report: 56.6 kg
